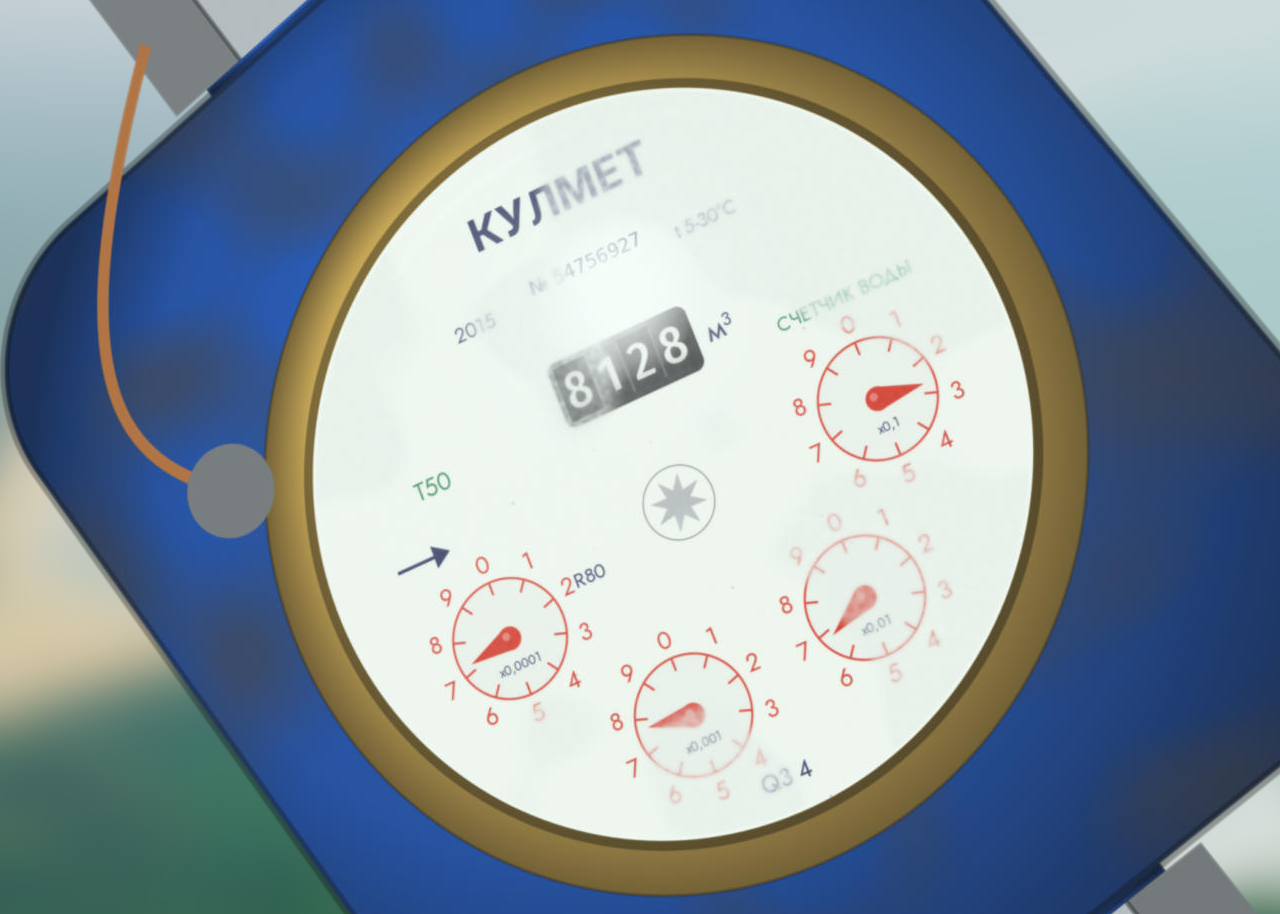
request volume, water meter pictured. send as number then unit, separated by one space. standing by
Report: 8128.2677 m³
